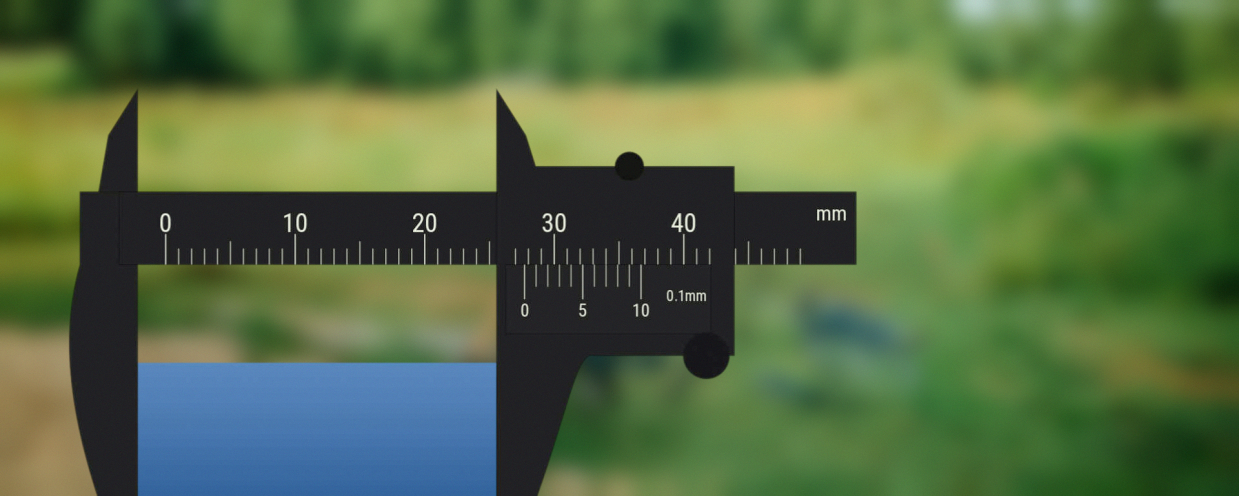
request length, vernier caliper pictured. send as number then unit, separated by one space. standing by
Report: 27.7 mm
